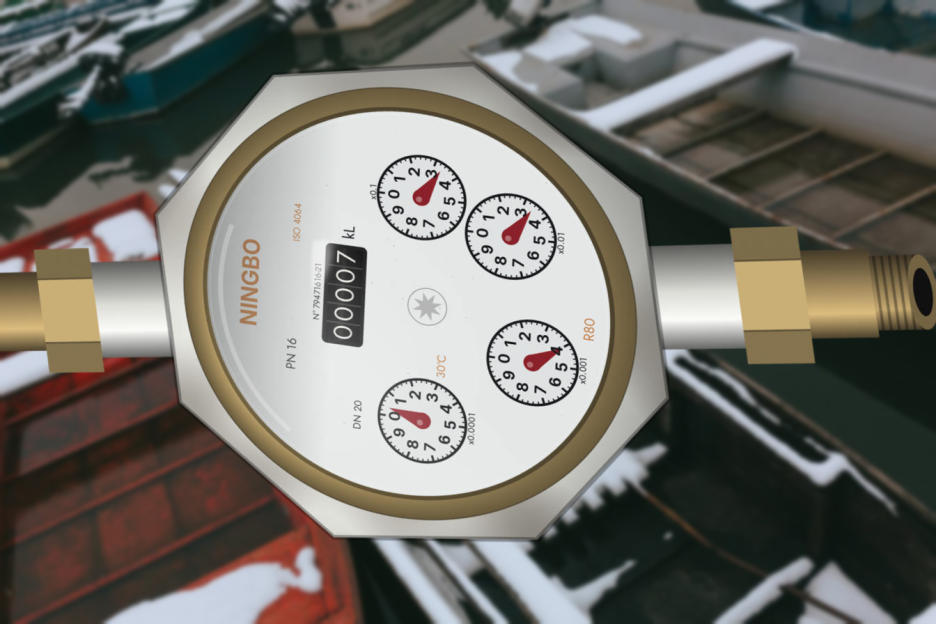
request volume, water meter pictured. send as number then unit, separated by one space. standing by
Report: 7.3340 kL
